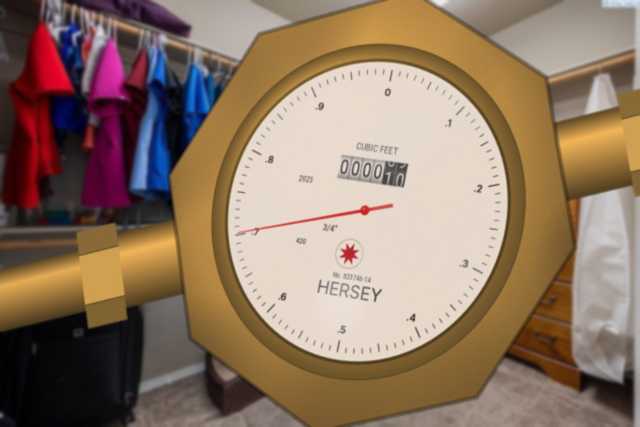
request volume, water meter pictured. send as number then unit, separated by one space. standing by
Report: 9.70 ft³
